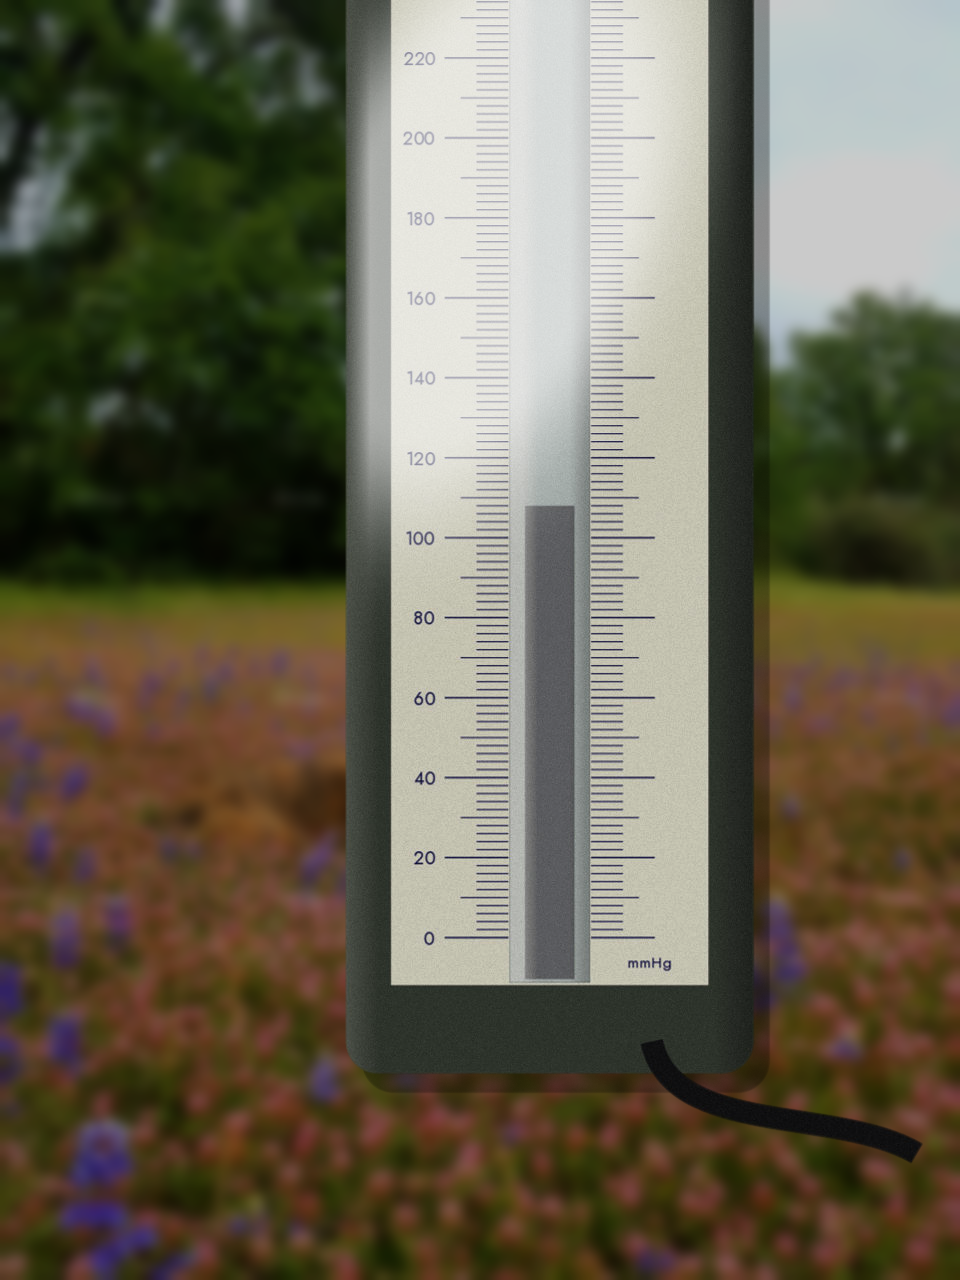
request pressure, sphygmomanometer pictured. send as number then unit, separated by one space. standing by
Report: 108 mmHg
